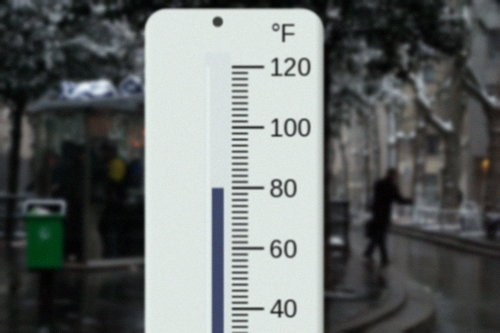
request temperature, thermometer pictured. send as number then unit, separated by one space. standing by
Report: 80 °F
